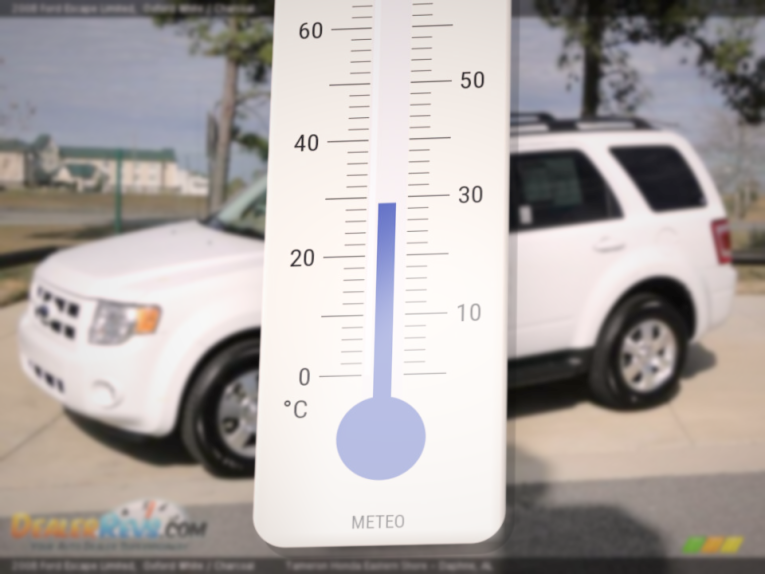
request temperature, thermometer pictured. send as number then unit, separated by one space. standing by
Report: 29 °C
